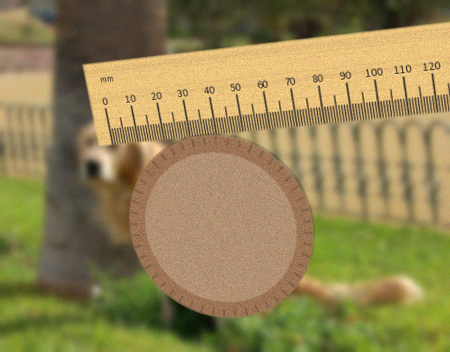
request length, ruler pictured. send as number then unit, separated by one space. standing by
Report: 70 mm
